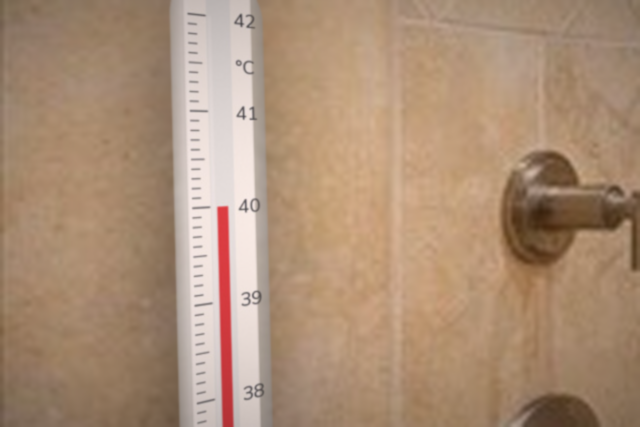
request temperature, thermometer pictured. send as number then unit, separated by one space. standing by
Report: 40 °C
